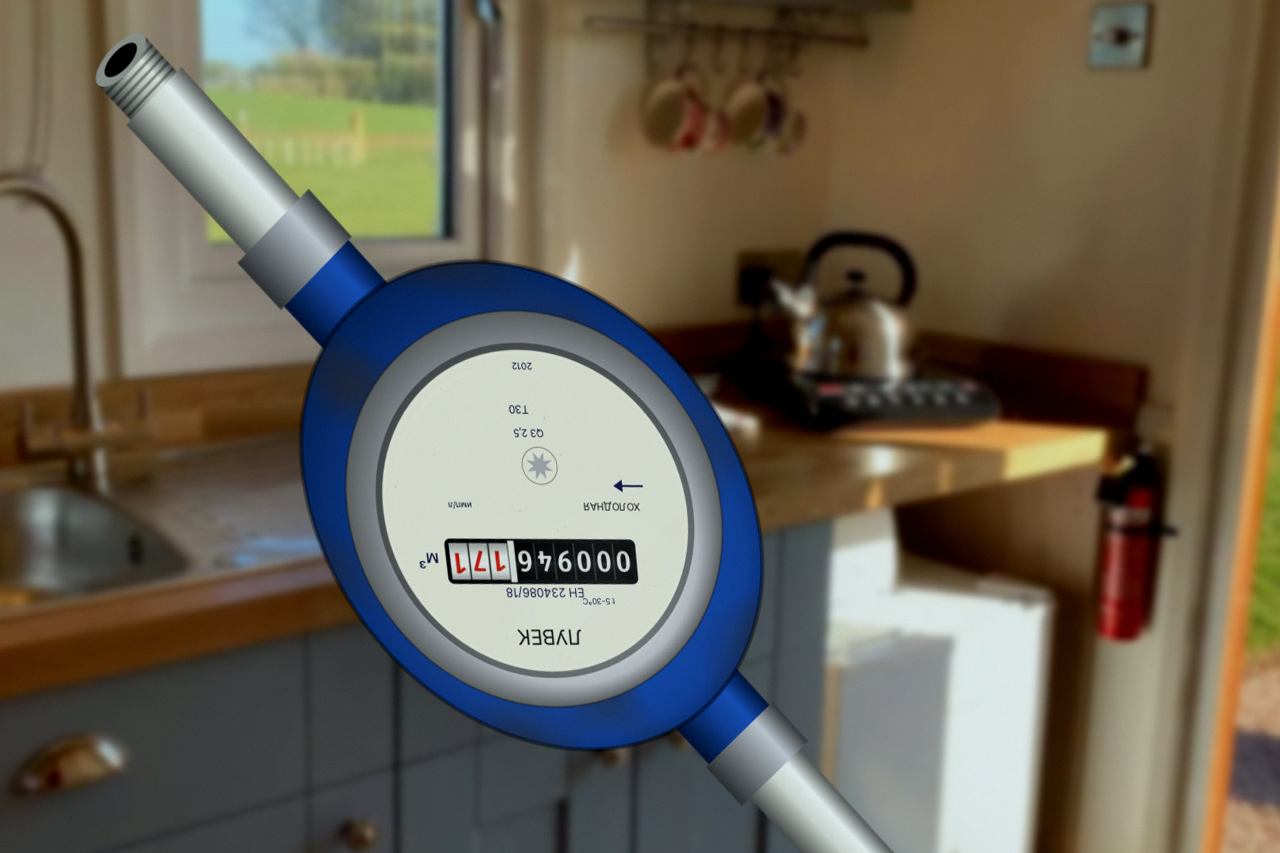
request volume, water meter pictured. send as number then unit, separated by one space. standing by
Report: 946.171 m³
